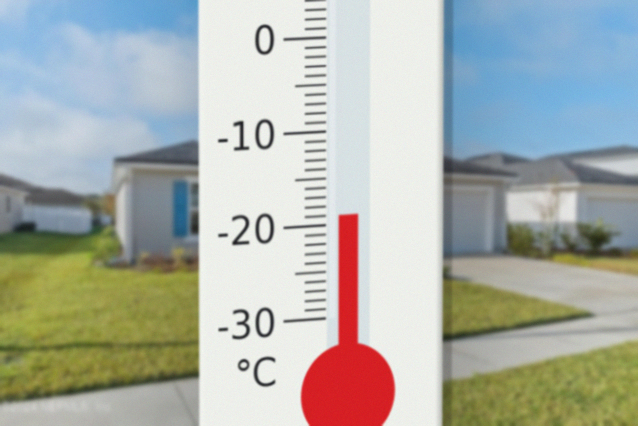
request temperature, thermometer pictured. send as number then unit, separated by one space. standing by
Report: -19 °C
